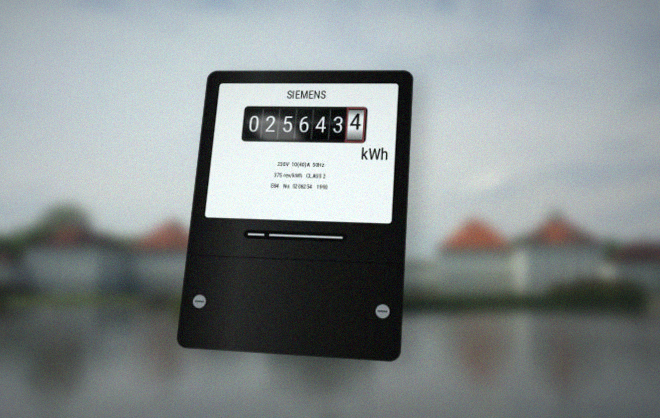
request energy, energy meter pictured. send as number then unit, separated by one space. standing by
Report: 25643.4 kWh
